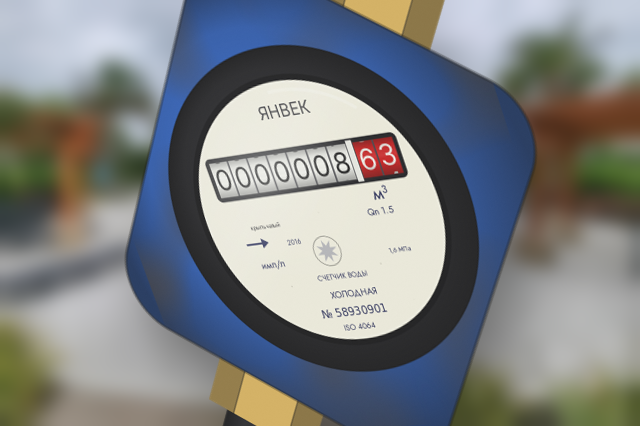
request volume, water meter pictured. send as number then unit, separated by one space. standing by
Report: 8.63 m³
